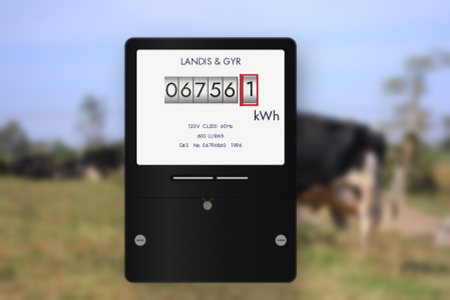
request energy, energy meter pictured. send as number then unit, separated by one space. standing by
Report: 6756.1 kWh
